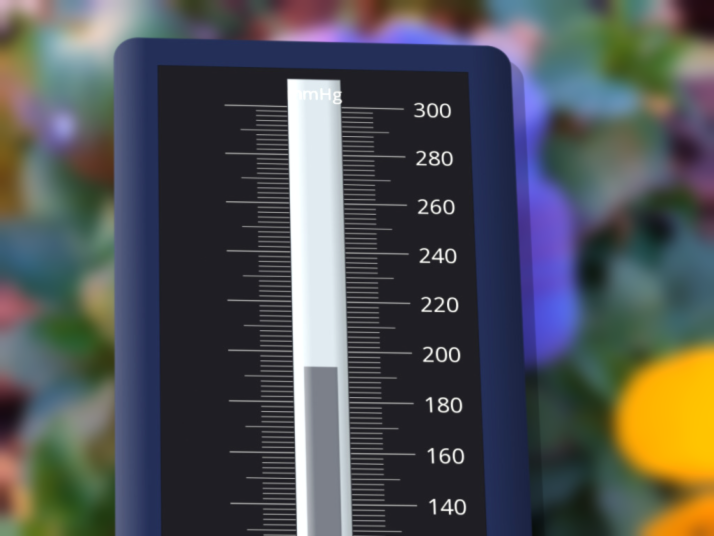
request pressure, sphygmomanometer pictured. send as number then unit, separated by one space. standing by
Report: 194 mmHg
